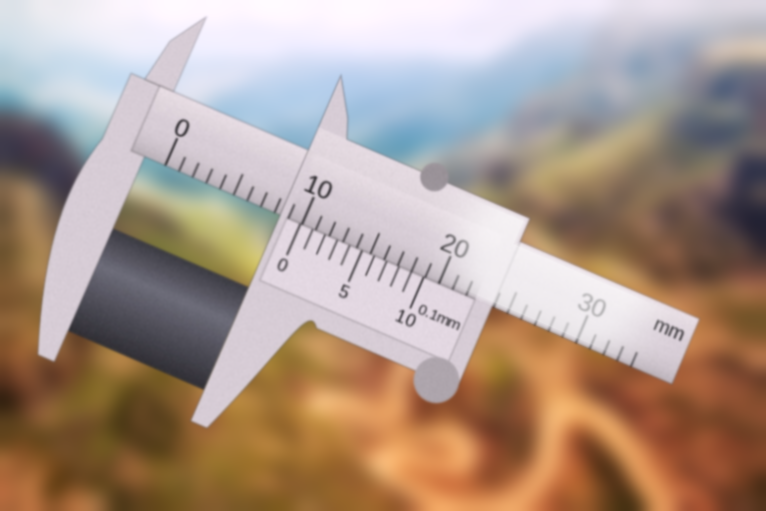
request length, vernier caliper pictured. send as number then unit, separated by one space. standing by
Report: 9.9 mm
